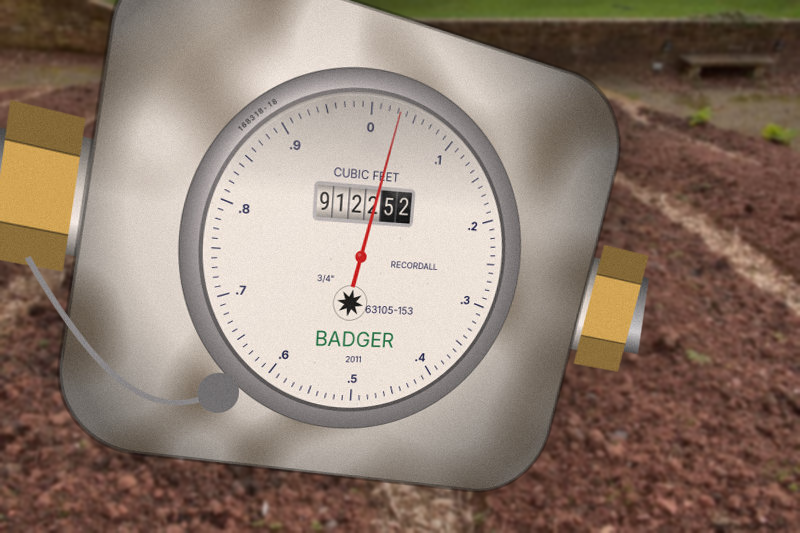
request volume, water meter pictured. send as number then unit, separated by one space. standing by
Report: 912252.03 ft³
